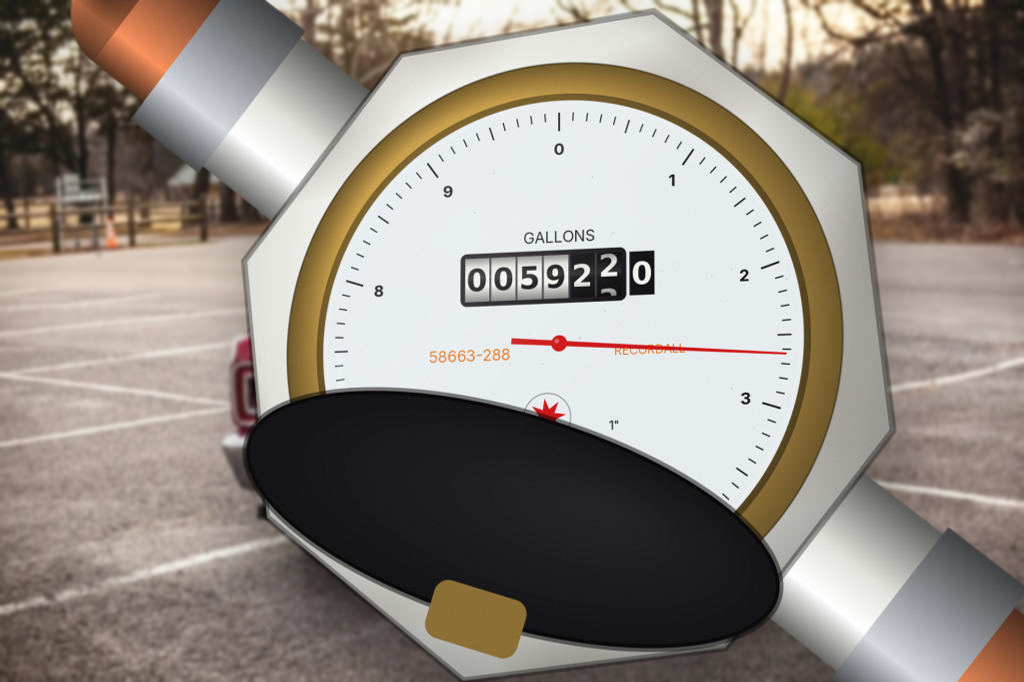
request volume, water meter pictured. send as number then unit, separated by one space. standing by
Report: 59222.6 gal
